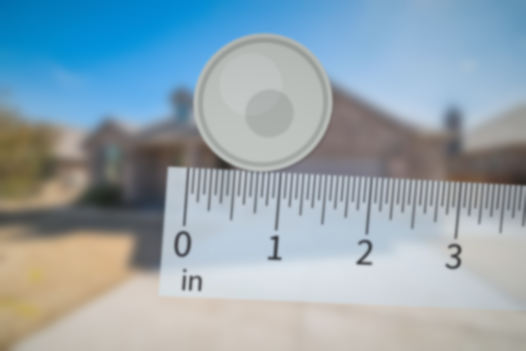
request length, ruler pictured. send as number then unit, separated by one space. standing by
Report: 1.5 in
